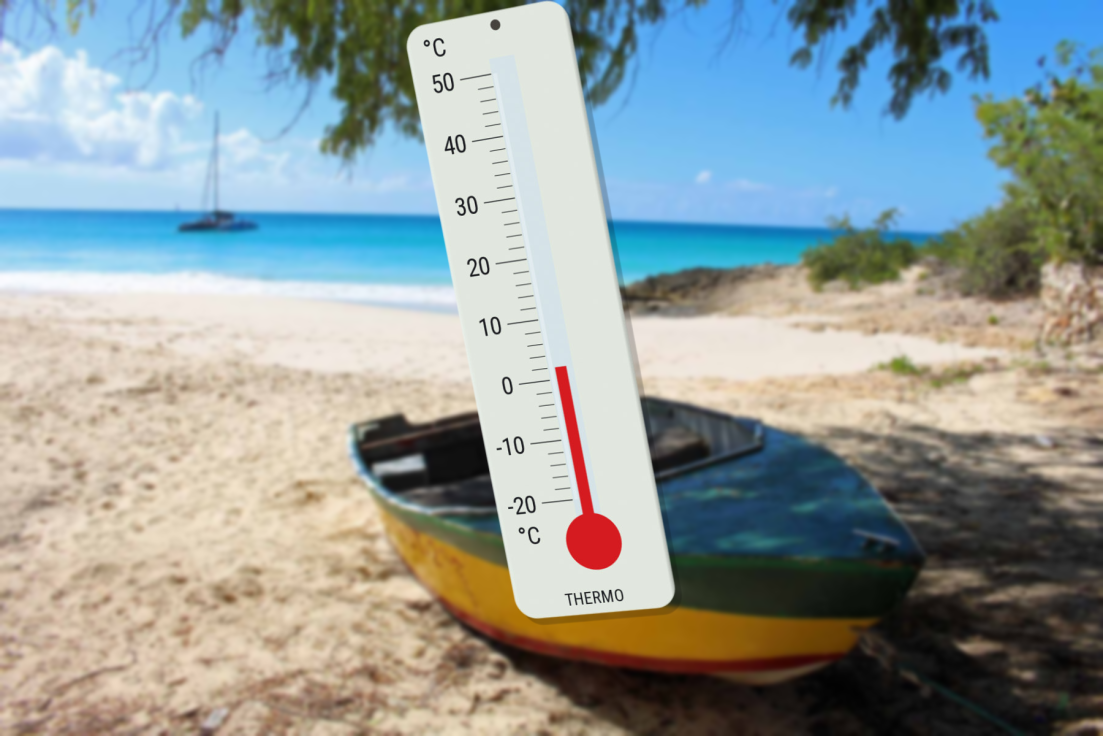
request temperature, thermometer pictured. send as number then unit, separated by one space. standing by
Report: 2 °C
